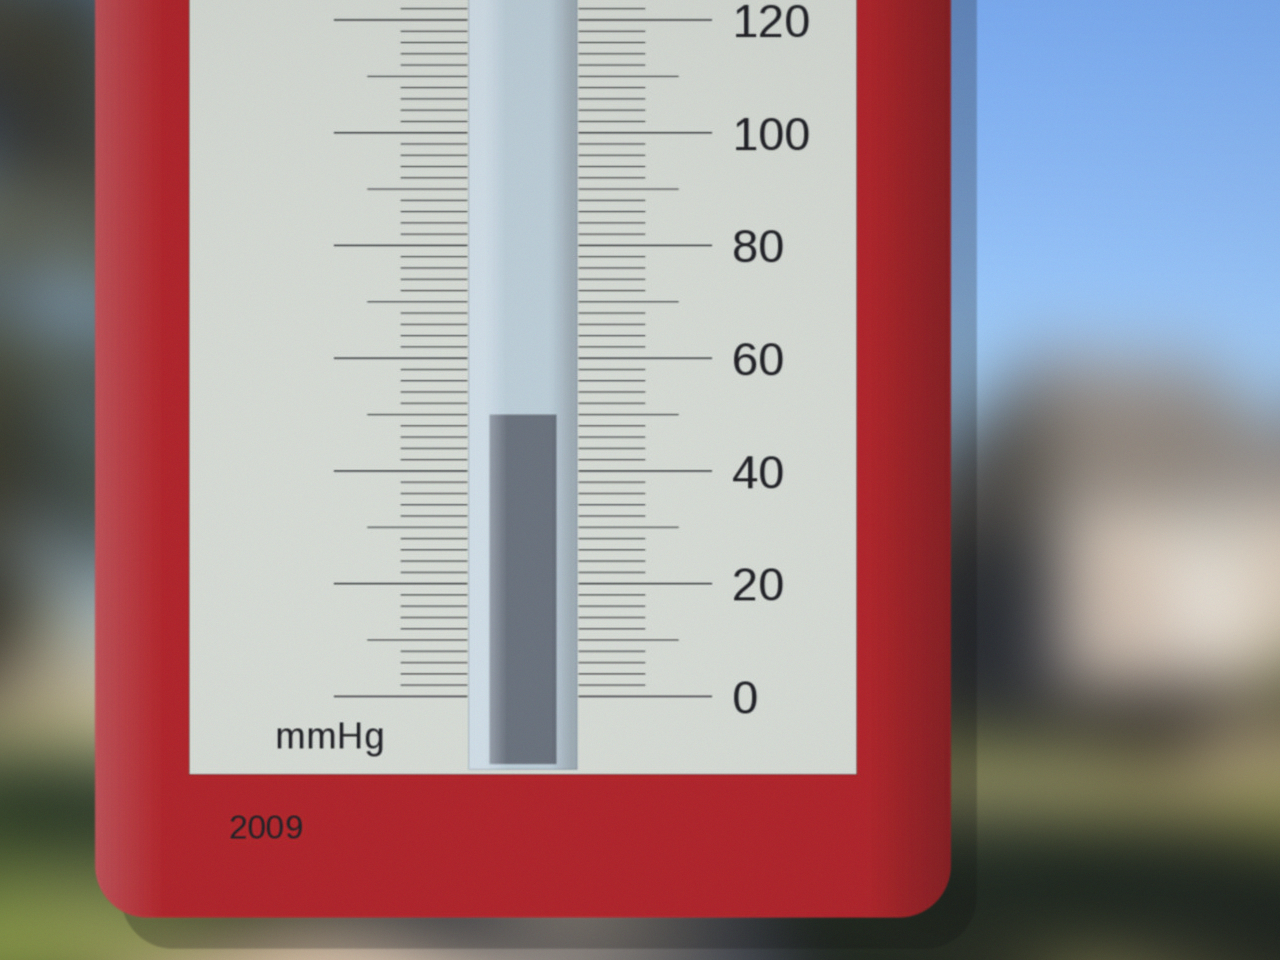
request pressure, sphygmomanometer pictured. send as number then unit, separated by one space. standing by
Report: 50 mmHg
